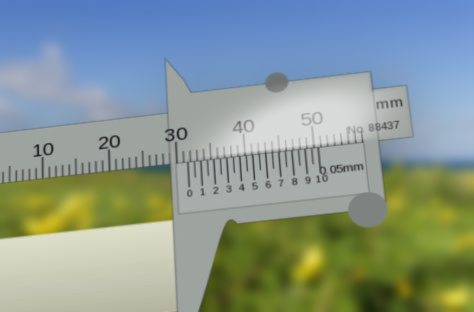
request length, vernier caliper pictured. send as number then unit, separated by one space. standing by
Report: 31.6 mm
